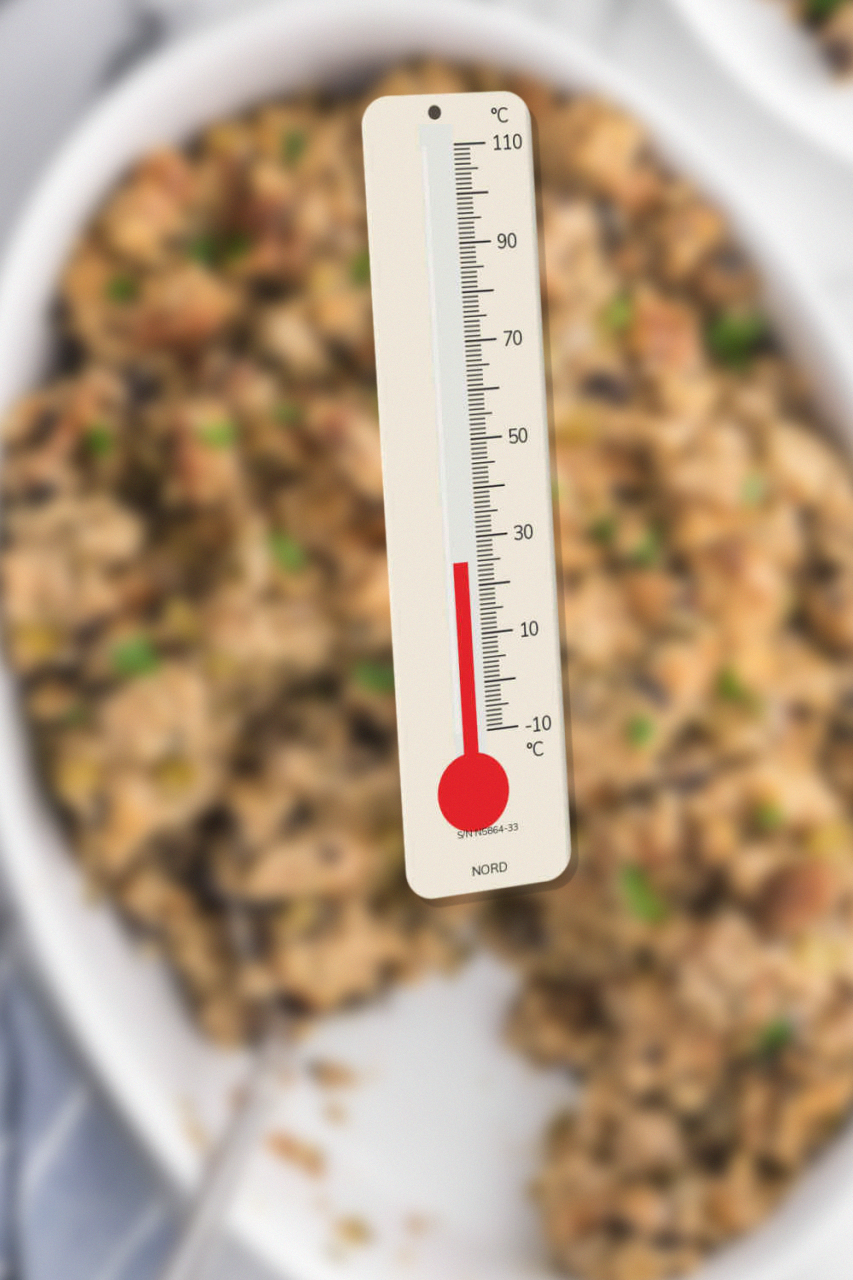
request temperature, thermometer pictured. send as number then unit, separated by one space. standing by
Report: 25 °C
